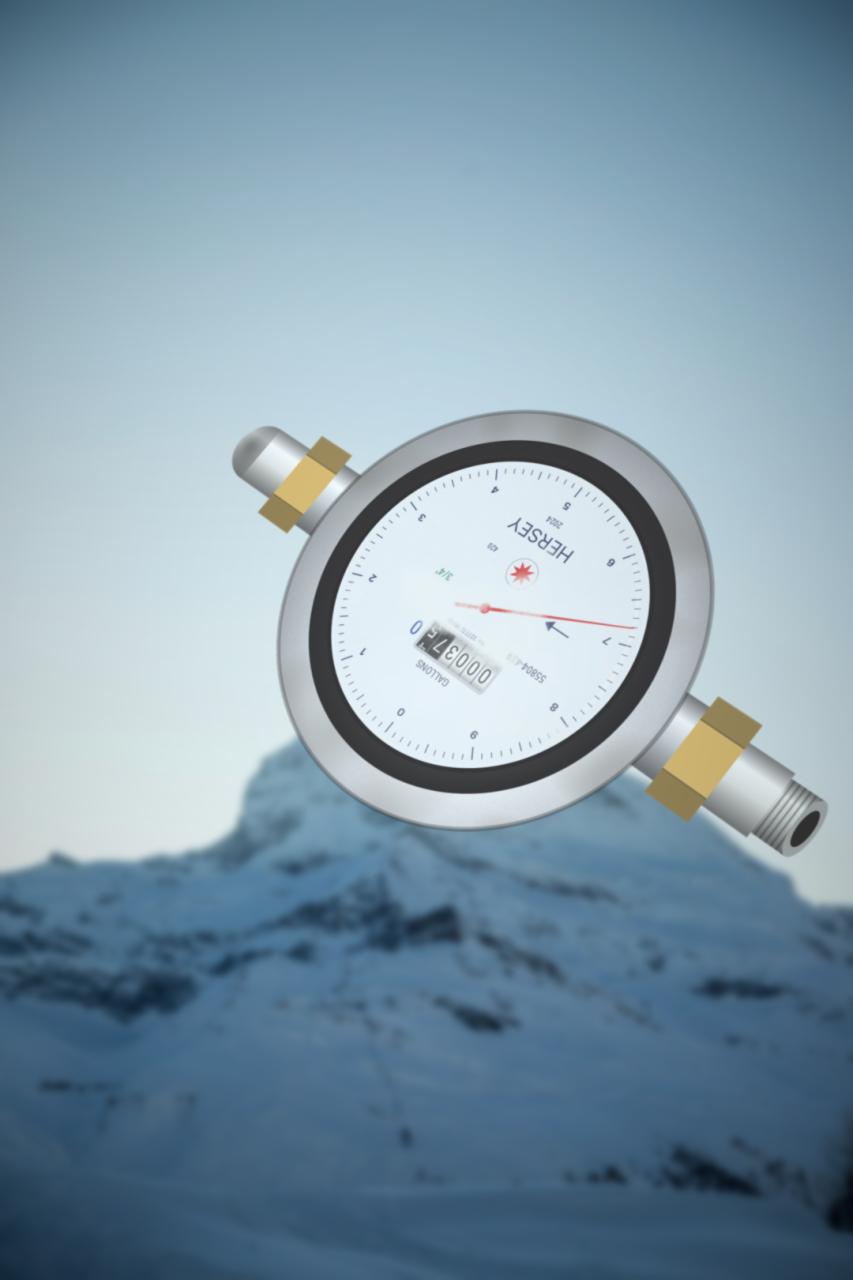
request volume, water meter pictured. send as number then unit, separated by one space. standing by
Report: 3746.8 gal
